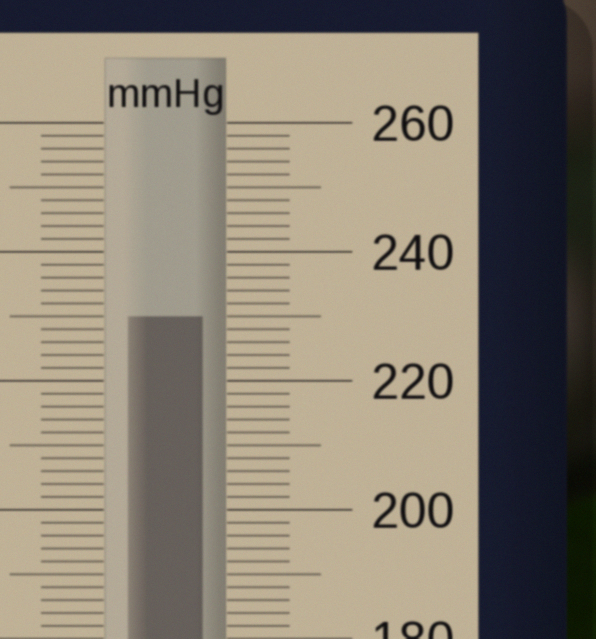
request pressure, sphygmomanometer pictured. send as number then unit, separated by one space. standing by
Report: 230 mmHg
